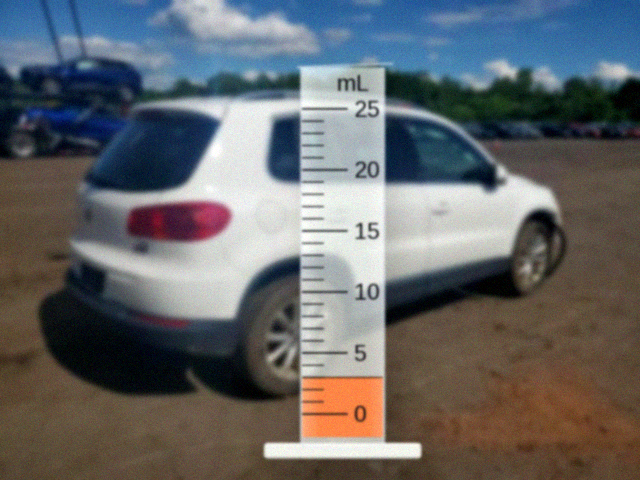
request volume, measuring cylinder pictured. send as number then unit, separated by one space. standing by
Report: 3 mL
